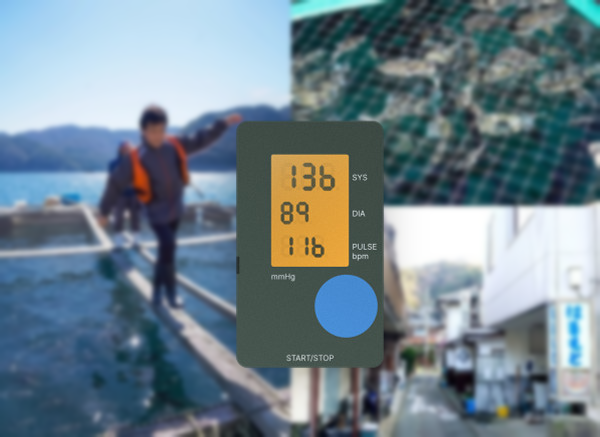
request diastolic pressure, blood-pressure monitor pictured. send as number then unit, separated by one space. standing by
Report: 89 mmHg
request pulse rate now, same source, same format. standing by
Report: 116 bpm
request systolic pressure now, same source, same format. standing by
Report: 136 mmHg
